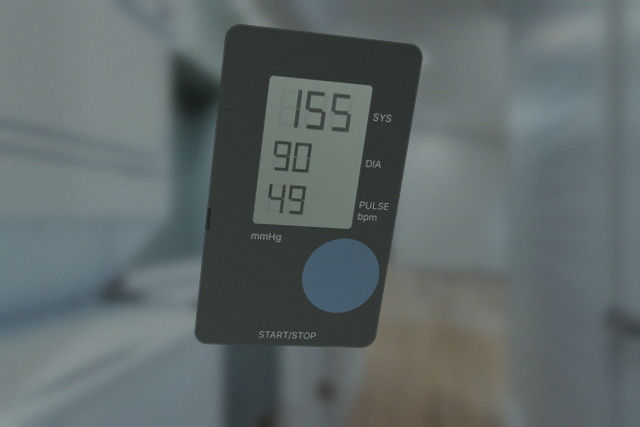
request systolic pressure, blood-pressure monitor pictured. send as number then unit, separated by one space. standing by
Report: 155 mmHg
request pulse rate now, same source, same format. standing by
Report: 49 bpm
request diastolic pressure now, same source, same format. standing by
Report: 90 mmHg
